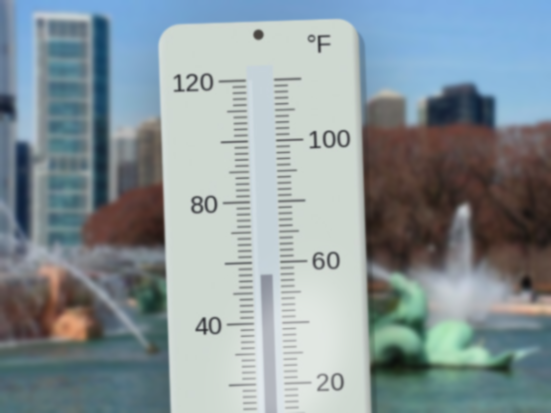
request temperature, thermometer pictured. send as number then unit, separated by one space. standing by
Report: 56 °F
